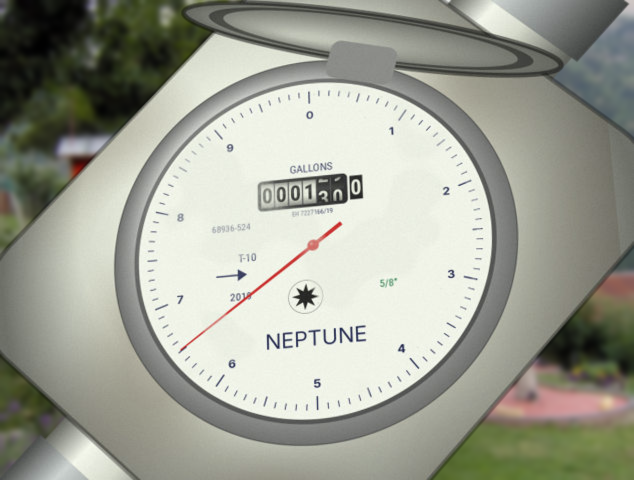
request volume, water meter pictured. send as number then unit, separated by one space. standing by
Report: 1296.5 gal
